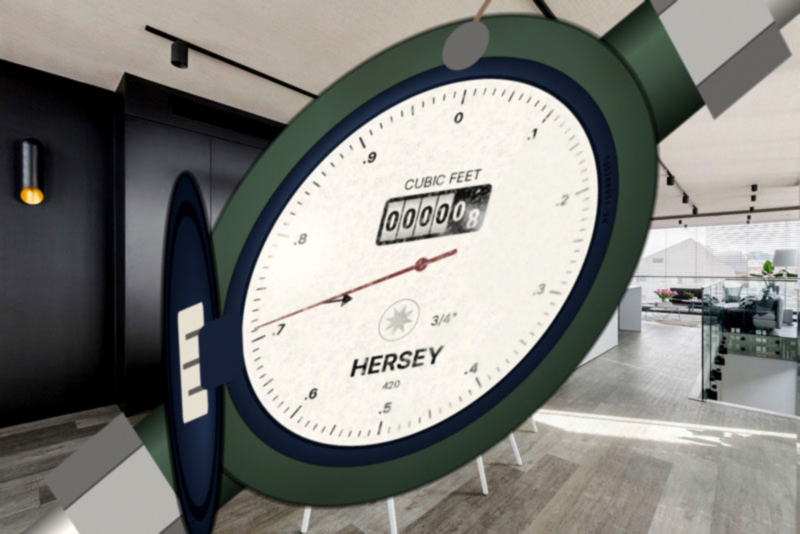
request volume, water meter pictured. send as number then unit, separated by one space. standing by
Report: 7.71 ft³
